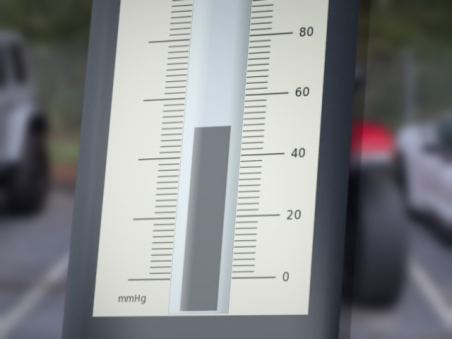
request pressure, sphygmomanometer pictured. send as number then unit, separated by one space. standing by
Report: 50 mmHg
